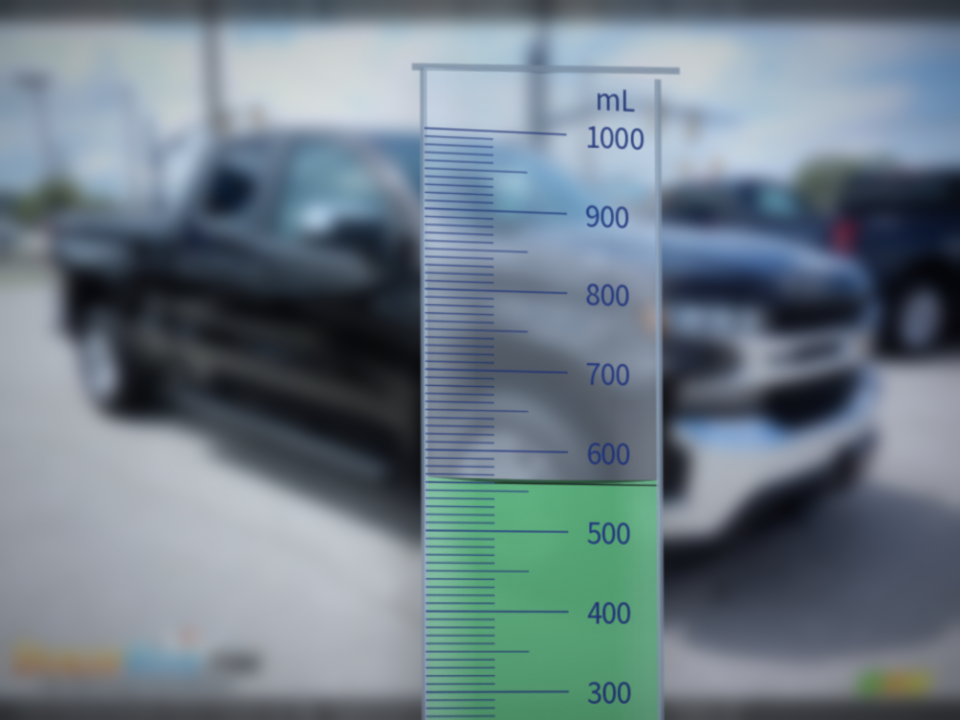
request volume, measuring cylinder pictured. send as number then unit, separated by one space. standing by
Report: 560 mL
